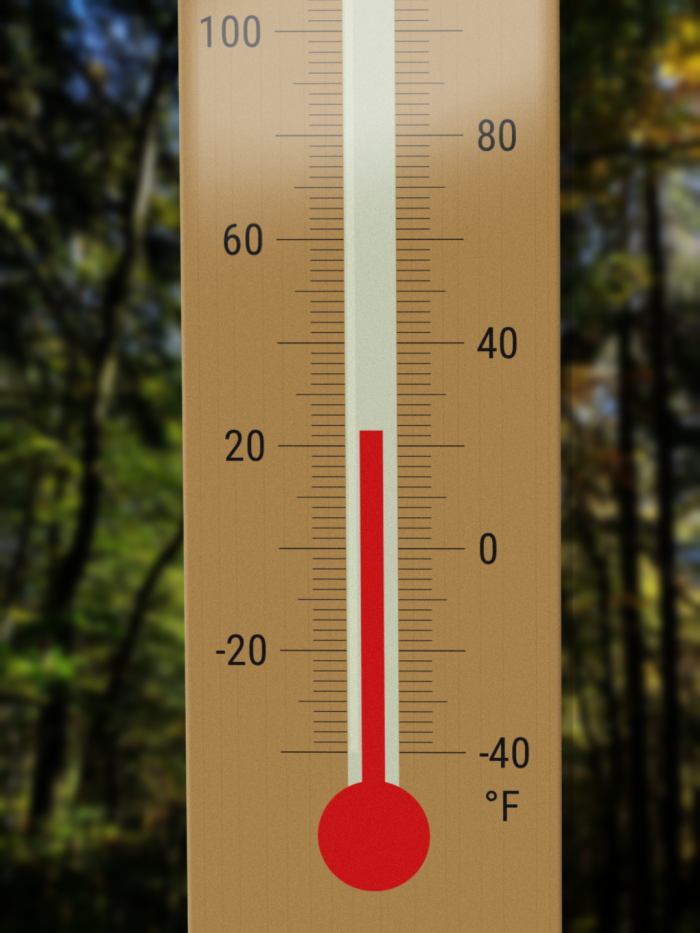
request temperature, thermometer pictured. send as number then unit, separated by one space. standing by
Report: 23 °F
